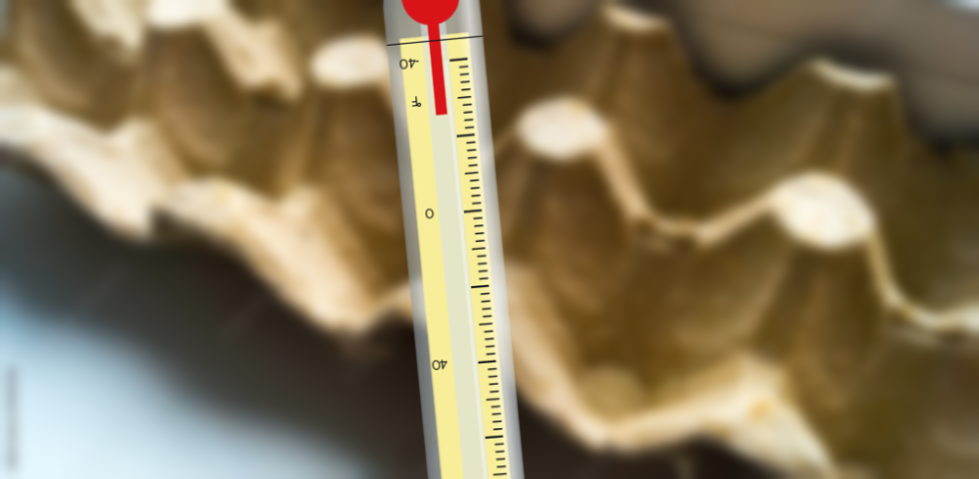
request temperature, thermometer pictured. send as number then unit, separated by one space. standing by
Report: -26 °F
